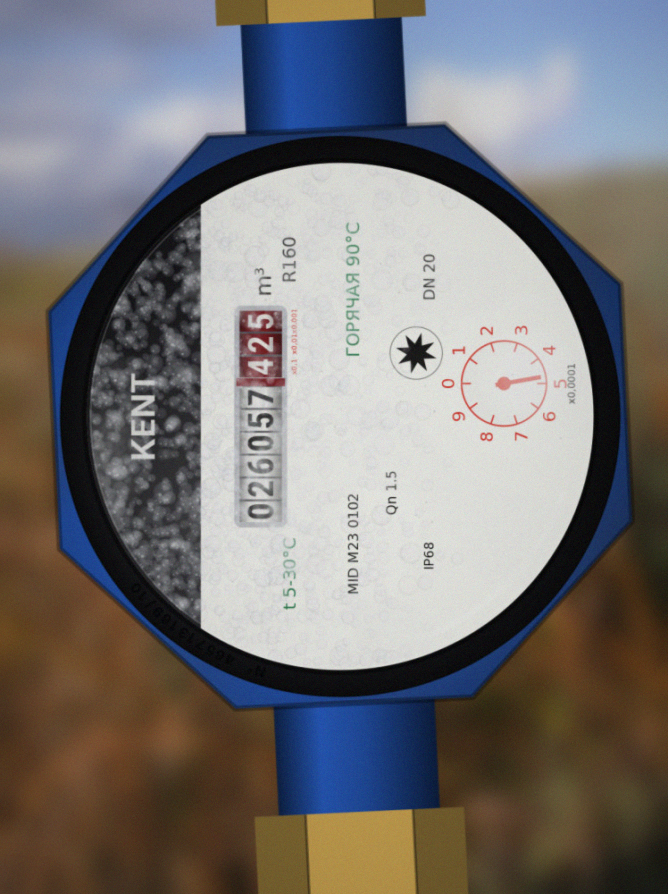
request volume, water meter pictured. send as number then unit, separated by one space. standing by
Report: 26057.4254 m³
